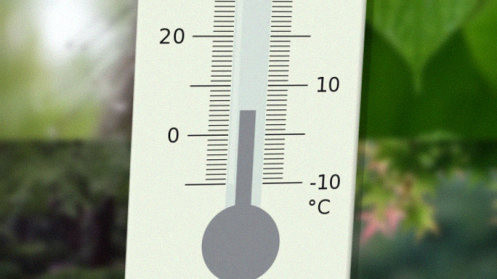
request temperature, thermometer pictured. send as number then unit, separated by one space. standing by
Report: 5 °C
